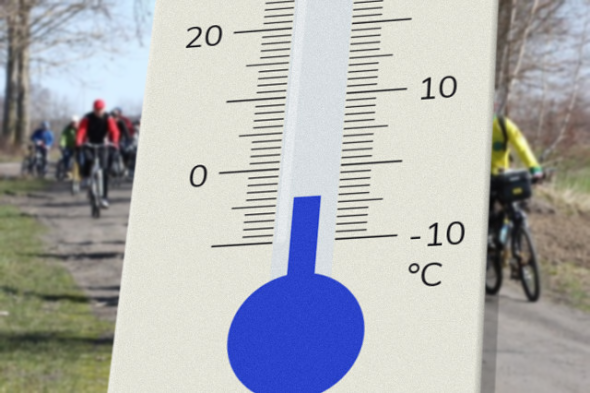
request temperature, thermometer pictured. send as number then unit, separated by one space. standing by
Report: -4 °C
